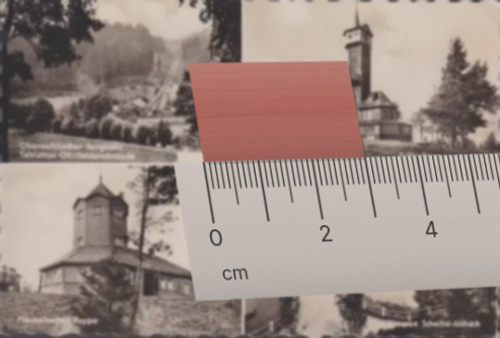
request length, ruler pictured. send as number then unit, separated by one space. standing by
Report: 3 cm
